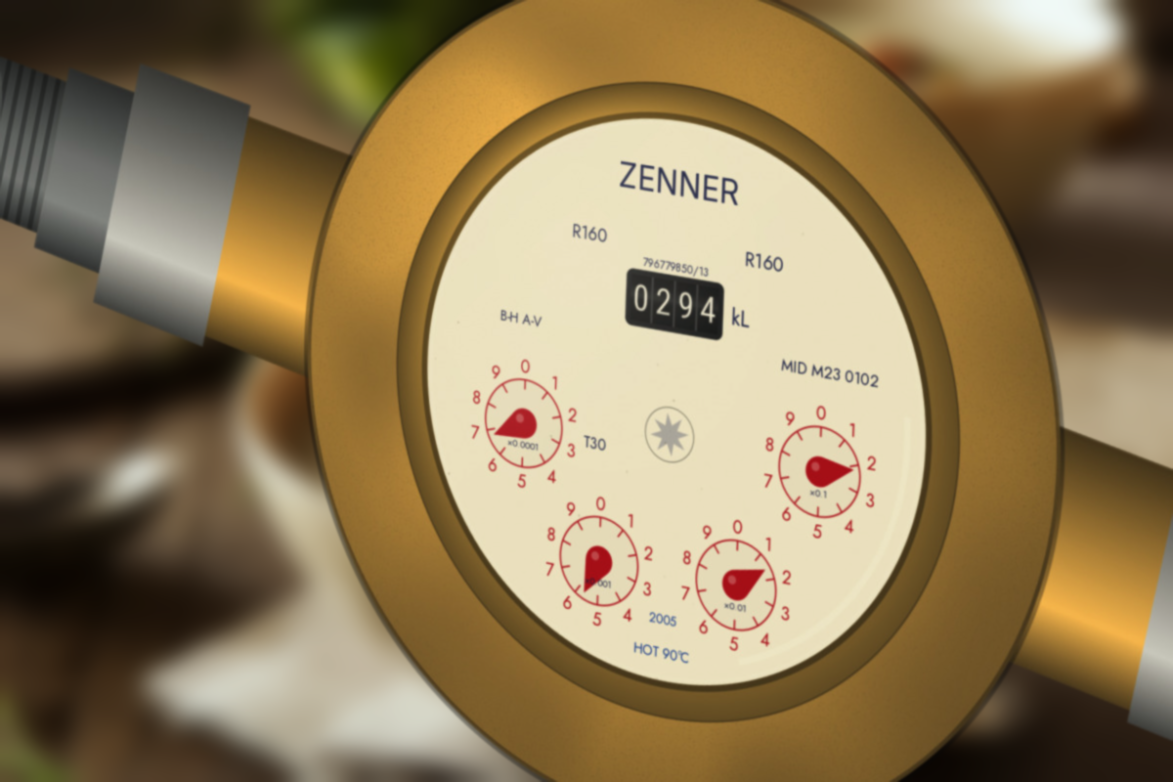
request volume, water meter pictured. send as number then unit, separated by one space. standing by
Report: 294.2156 kL
